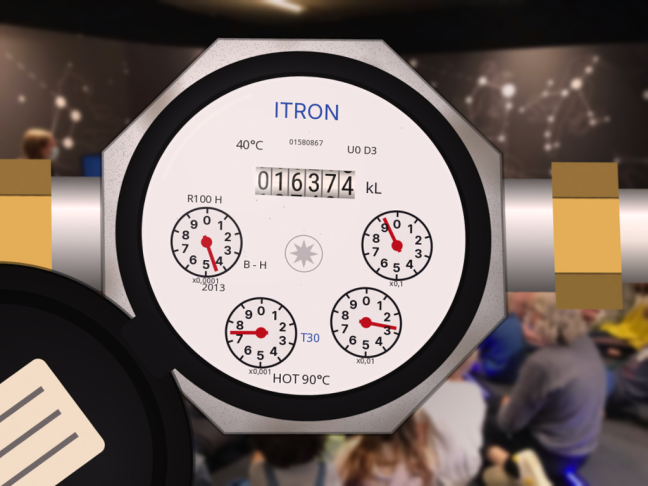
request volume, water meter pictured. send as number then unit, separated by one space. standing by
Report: 16373.9274 kL
